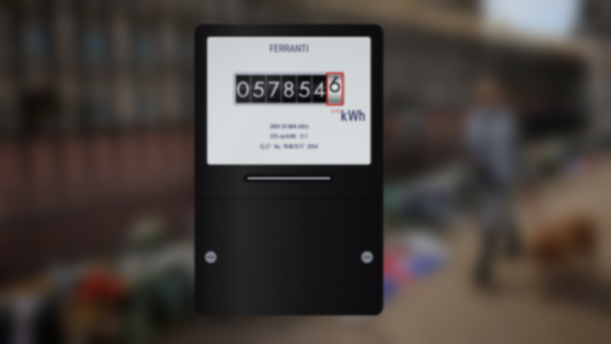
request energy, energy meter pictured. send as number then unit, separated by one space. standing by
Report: 57854.6 kWh
